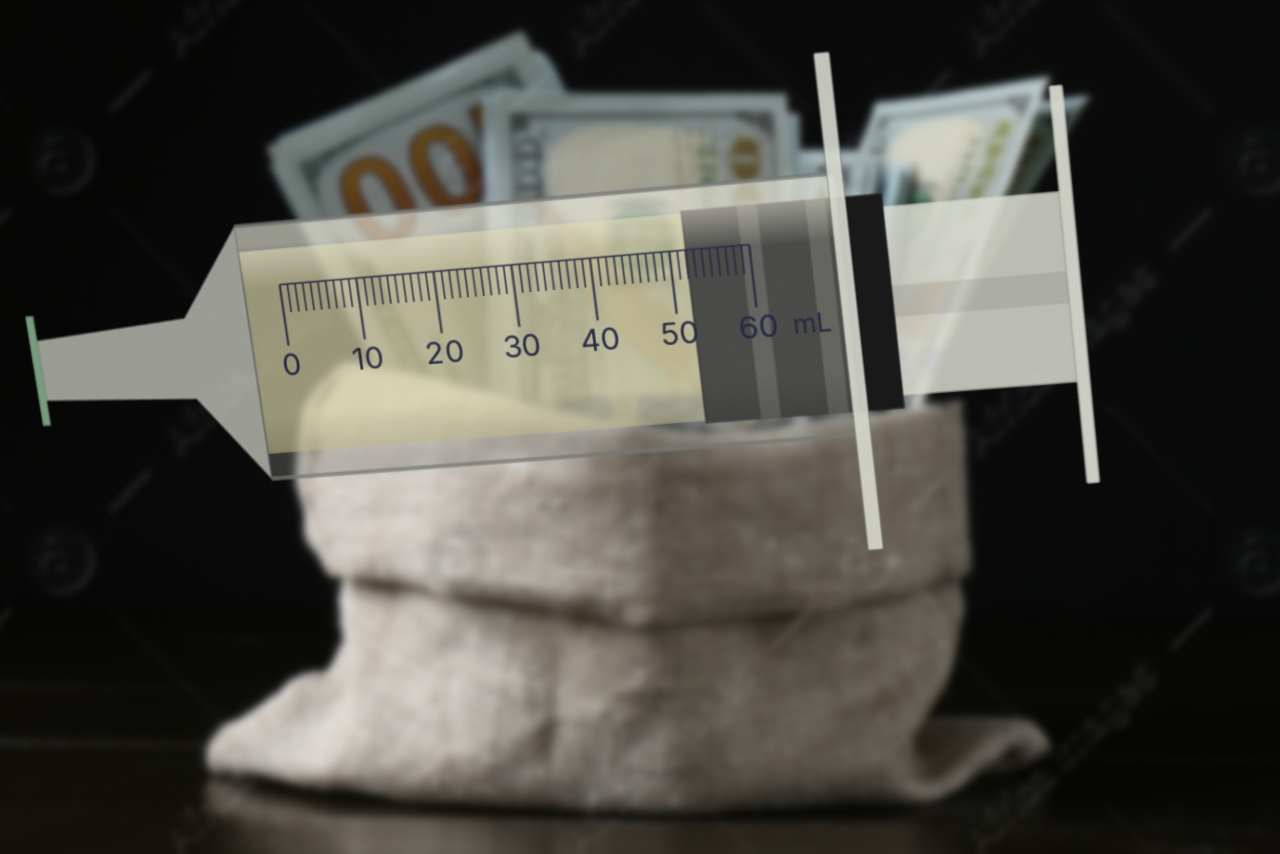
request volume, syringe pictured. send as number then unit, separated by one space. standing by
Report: 52 mL
